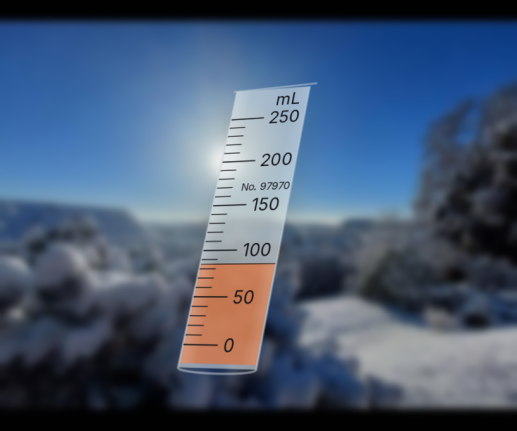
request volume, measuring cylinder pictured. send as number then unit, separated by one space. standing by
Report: 85 mL
